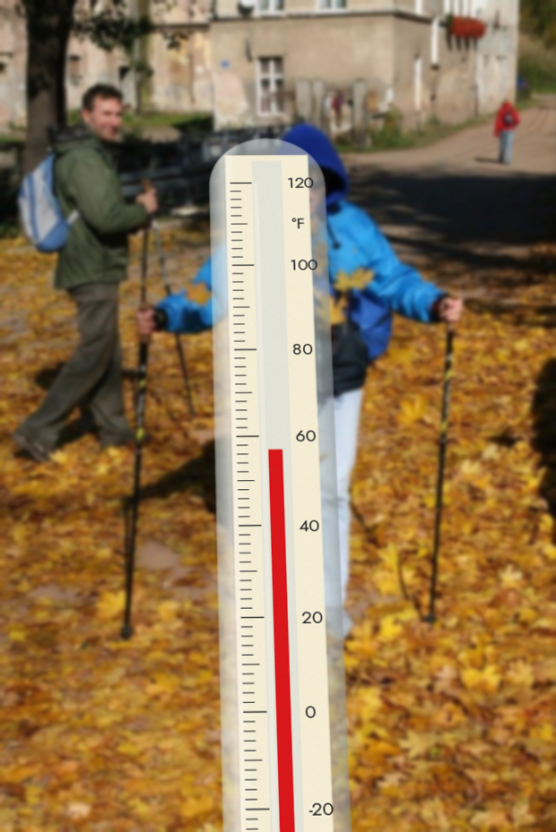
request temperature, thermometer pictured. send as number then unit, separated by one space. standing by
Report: 57 °F
